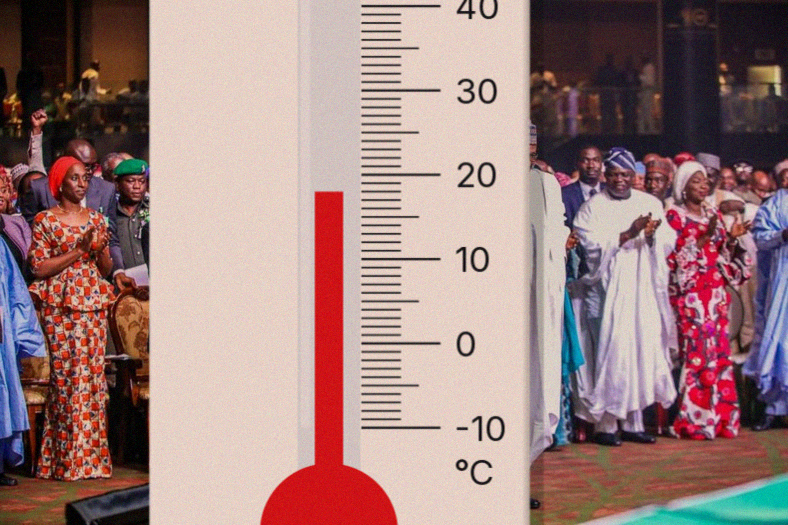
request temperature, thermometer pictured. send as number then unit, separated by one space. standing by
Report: 18 °C
